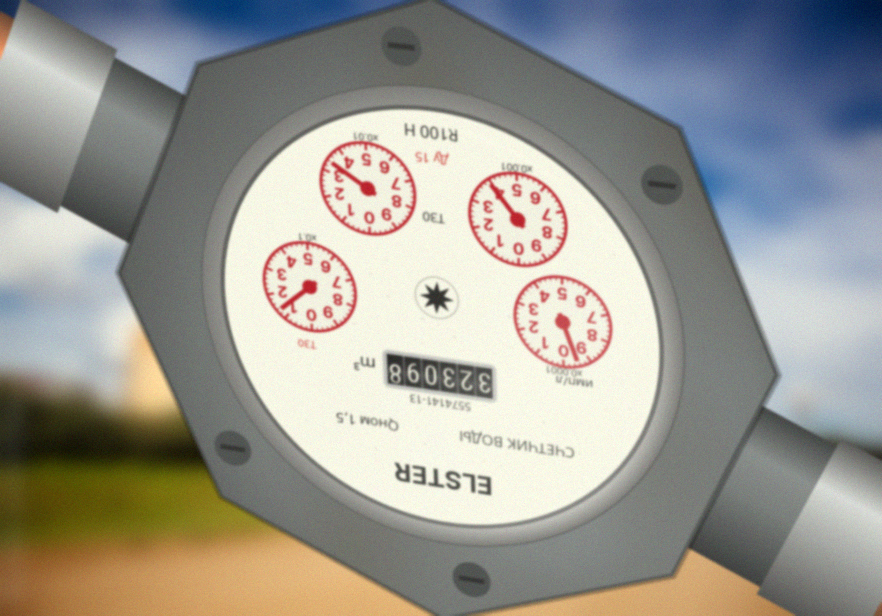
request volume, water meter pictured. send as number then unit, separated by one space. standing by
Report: 323098.1339 m³
